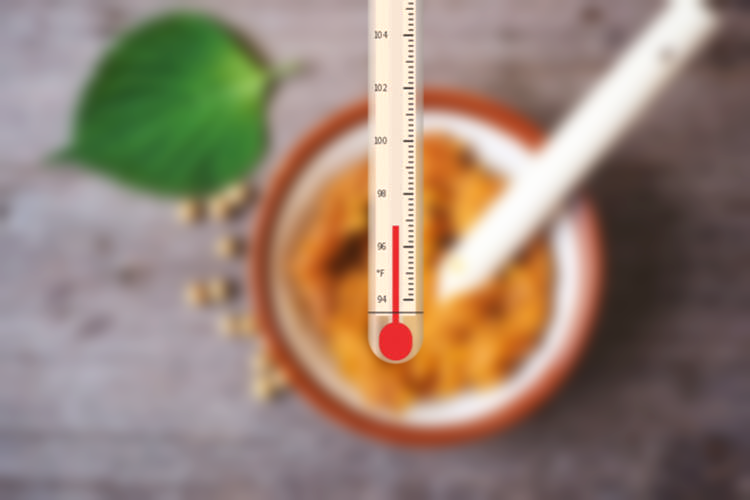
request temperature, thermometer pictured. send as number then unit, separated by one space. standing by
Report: 96.8 °F
